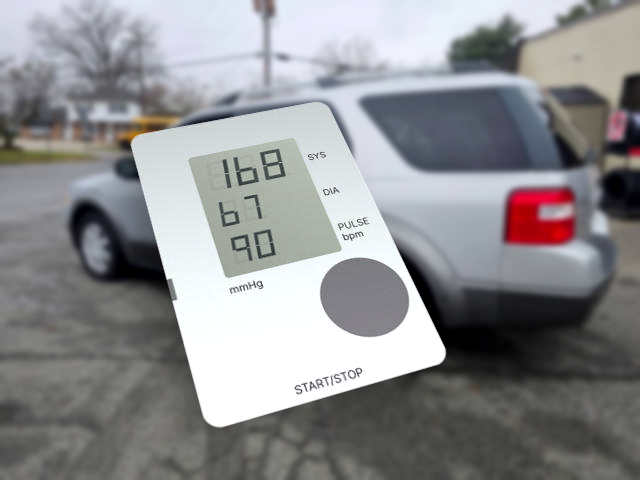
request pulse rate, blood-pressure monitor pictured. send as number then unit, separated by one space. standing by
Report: 90 bpm
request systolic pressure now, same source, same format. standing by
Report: 168 mmHg
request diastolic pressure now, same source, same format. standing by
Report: 67 mmHg
